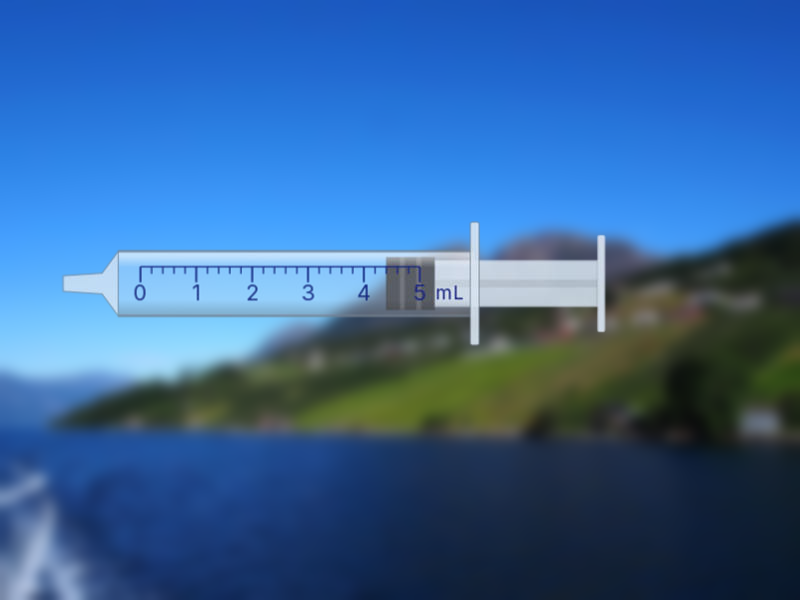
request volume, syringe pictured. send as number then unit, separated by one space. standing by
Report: 4.4 mL
